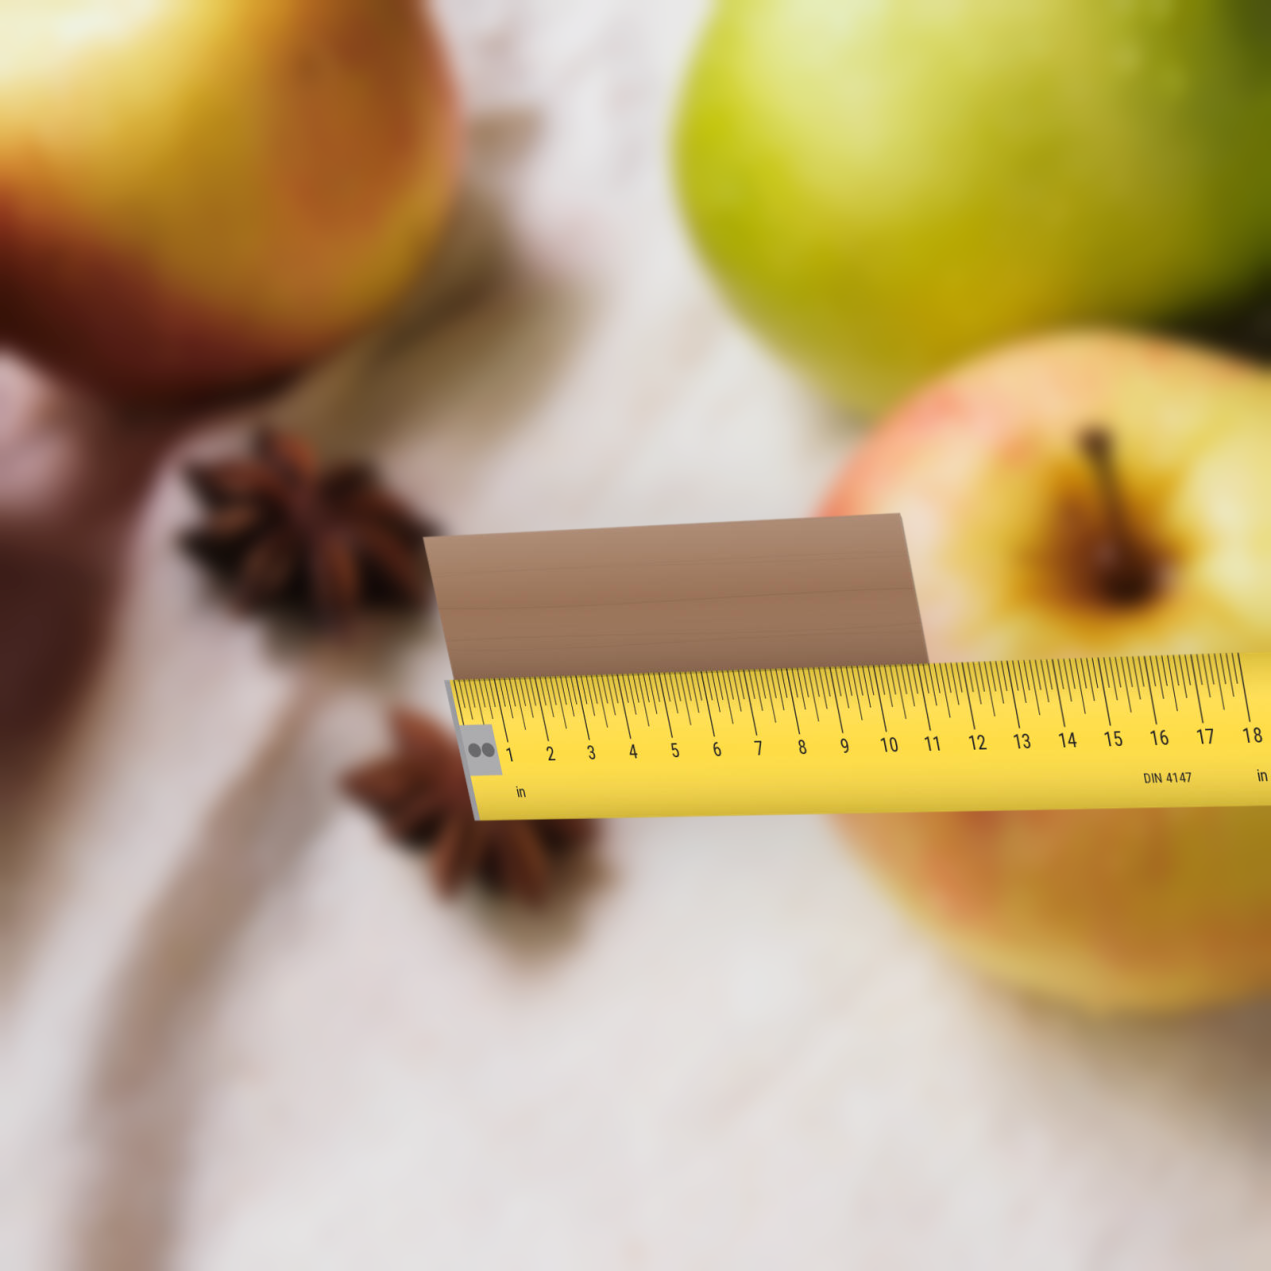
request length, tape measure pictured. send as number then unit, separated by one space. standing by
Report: 11.25 in
